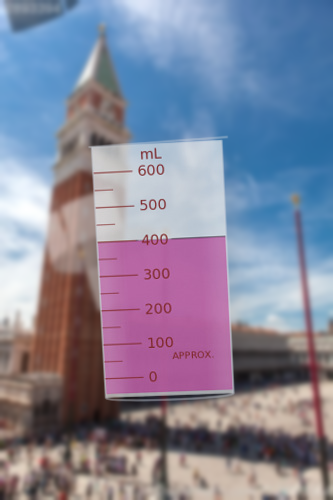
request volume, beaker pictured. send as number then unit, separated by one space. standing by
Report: 400 mL
